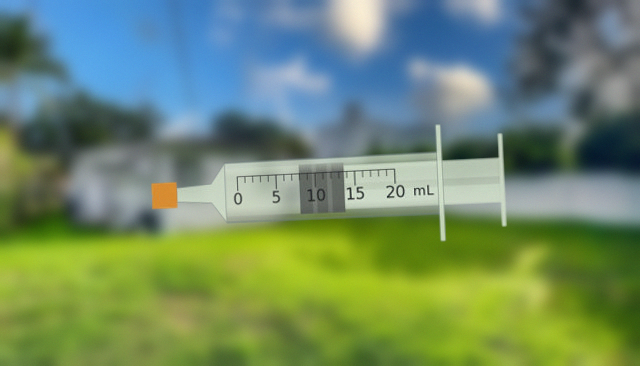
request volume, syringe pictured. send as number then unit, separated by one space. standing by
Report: 8 mL
